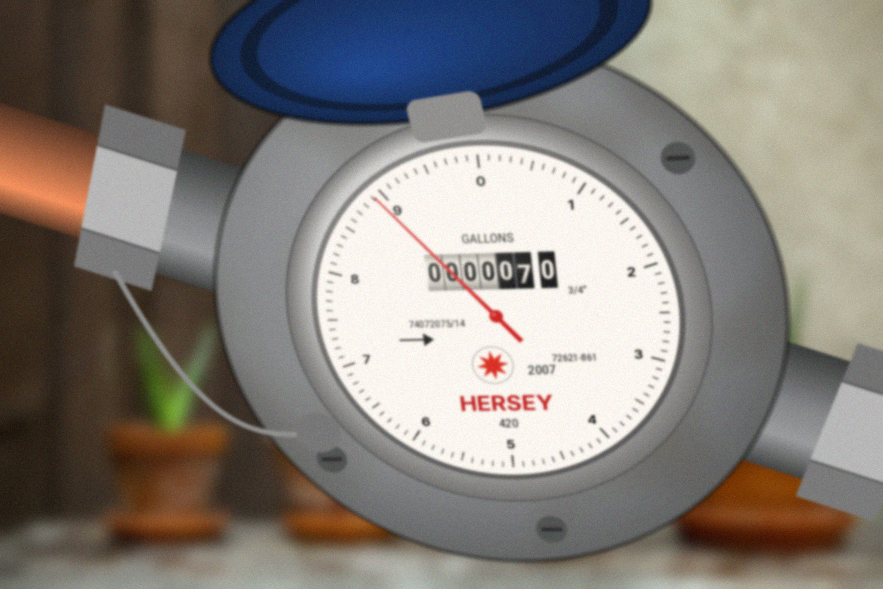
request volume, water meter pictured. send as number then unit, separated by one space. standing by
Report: 68.9 gal
